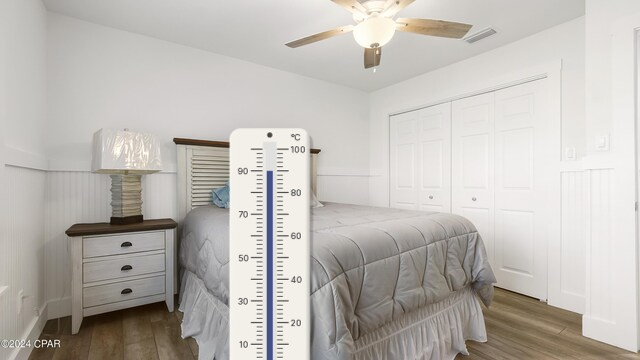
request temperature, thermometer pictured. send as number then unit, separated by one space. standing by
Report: 90 °C
